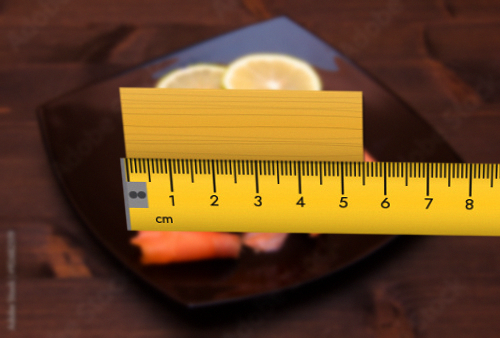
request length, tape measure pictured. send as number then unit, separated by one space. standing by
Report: 5.5 cm
